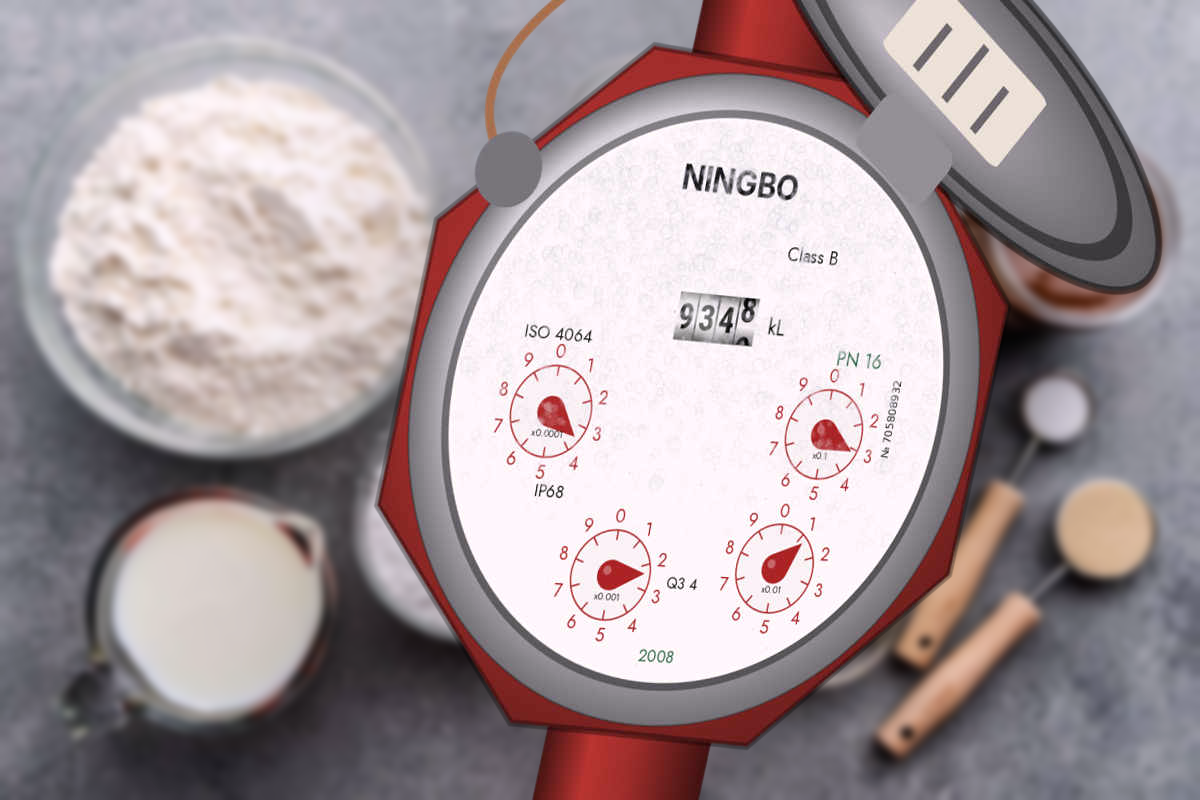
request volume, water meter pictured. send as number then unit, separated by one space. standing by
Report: 9348.3123 kL
